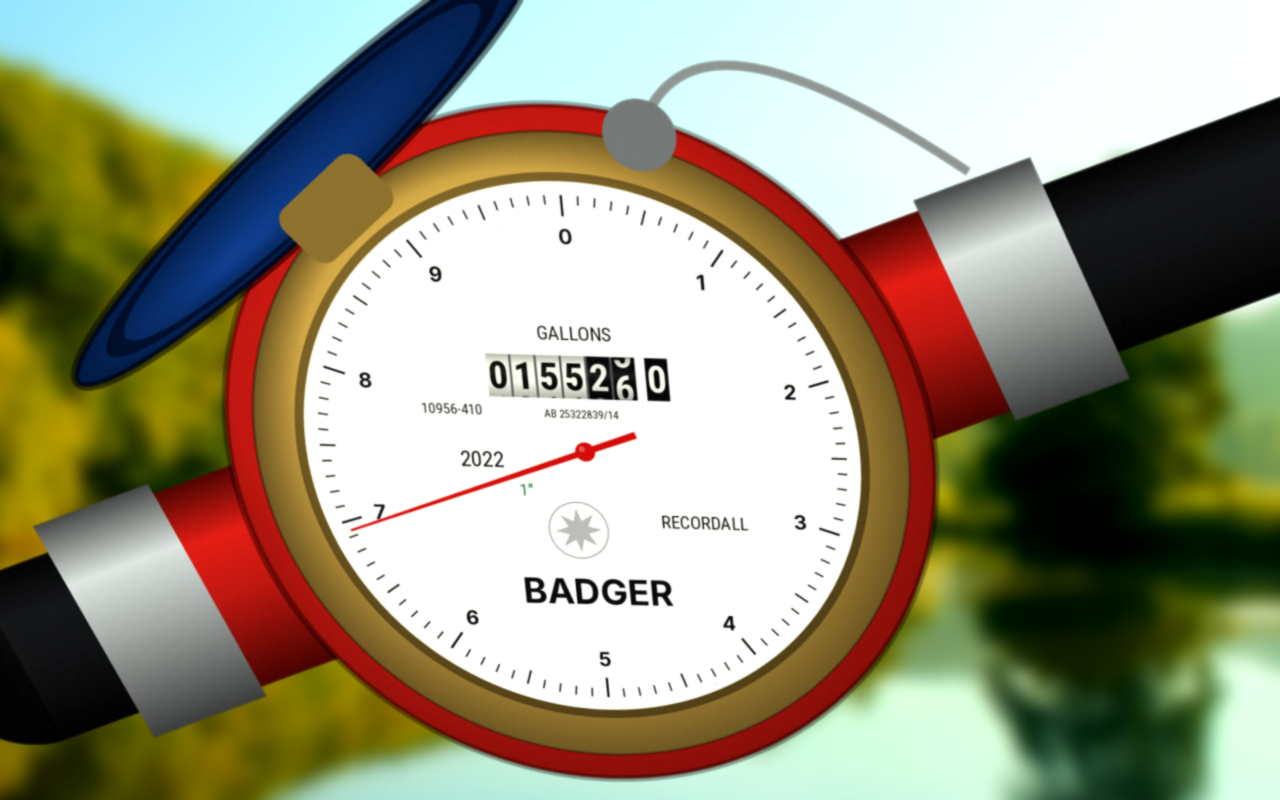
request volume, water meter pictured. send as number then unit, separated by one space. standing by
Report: 155256.9 gal
